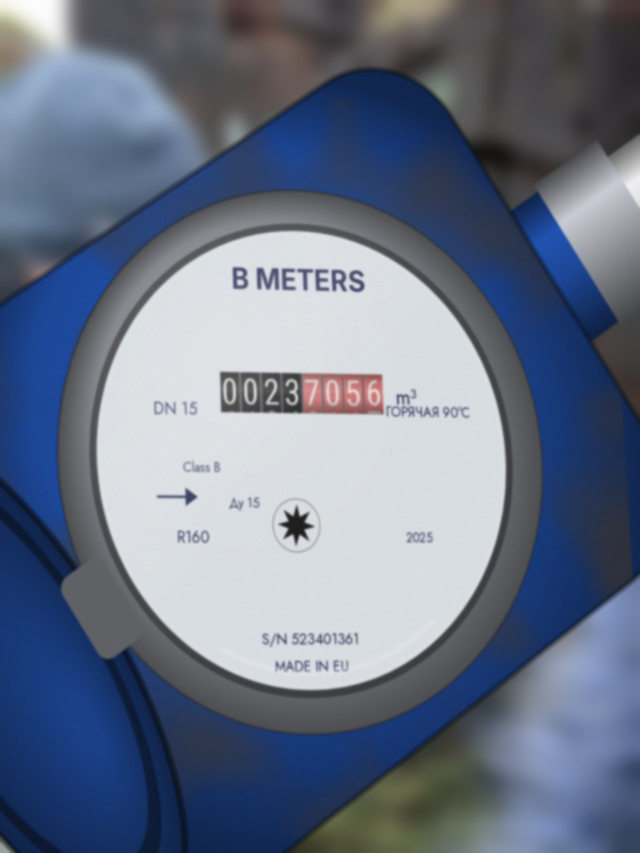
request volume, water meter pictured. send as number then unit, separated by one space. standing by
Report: 23.7056 m³
